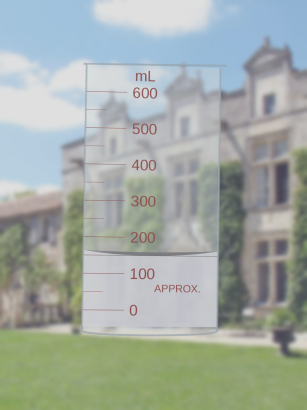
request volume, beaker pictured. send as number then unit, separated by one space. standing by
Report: 150 mL
